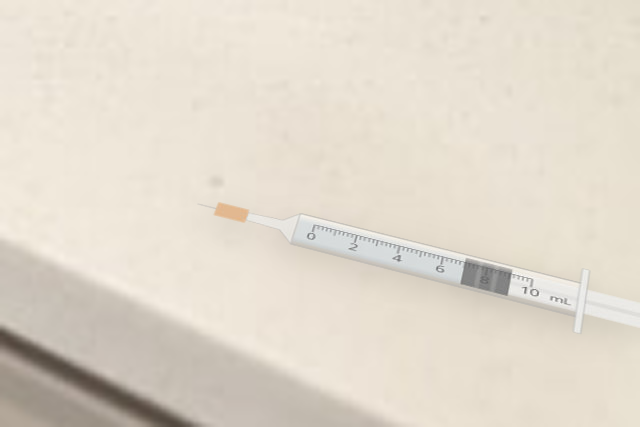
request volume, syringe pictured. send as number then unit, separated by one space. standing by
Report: 7 mL
